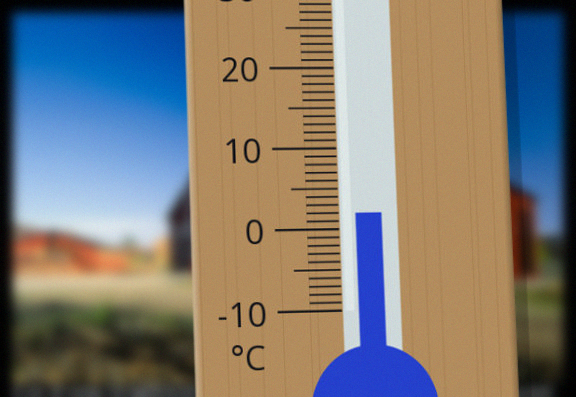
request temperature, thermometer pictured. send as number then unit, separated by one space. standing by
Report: 2 °C
